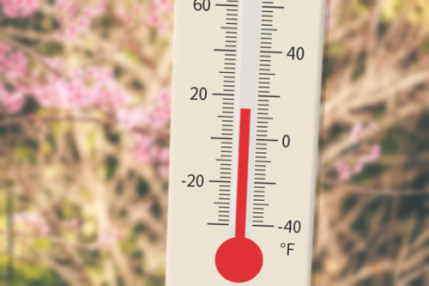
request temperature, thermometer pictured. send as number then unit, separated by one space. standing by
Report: 14 °F
